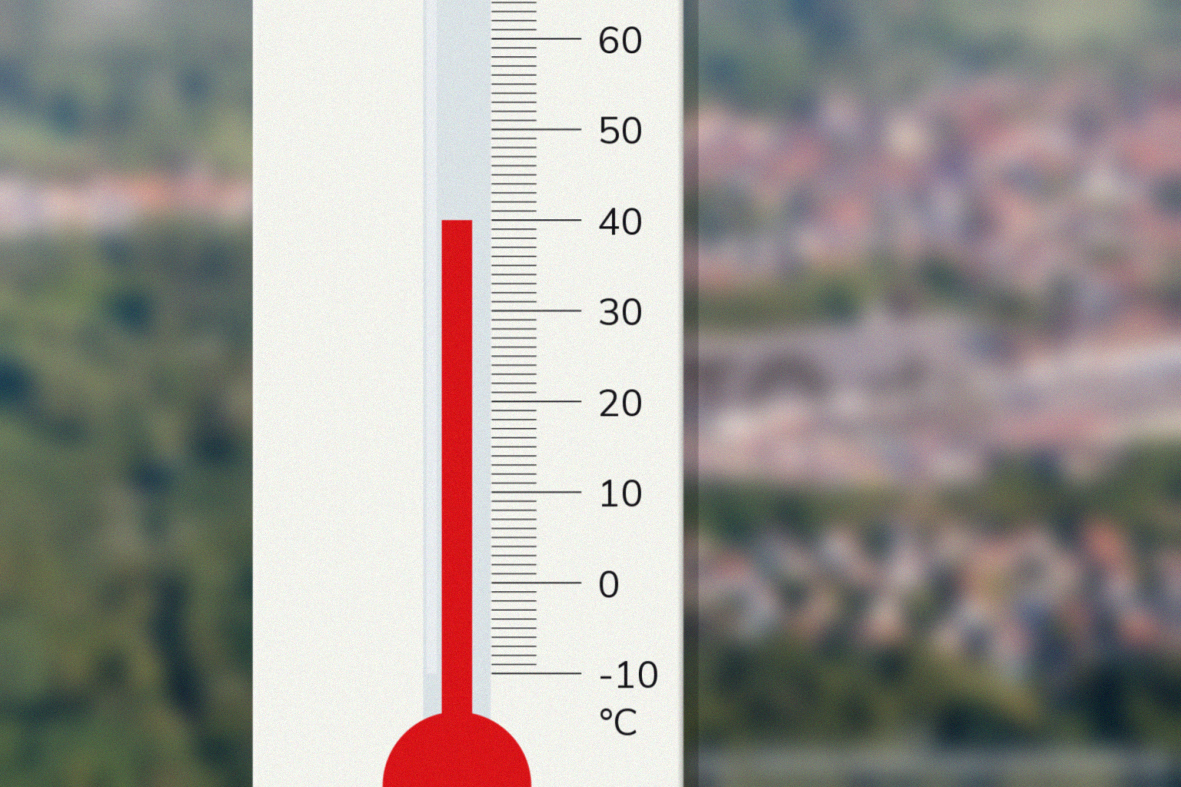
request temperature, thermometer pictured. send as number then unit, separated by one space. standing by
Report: 40 °C
